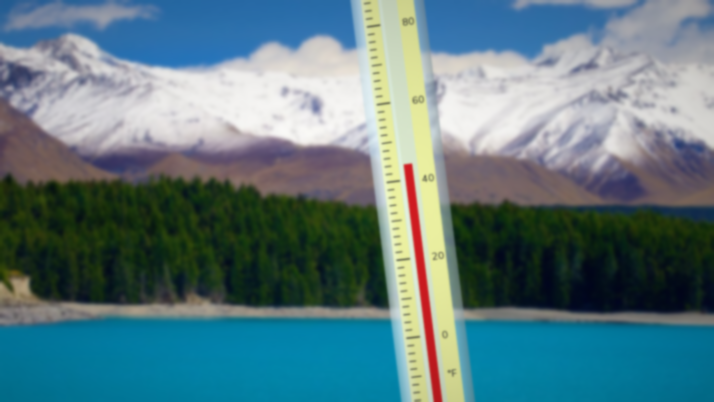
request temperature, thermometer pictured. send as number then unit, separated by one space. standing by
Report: 44 °F
